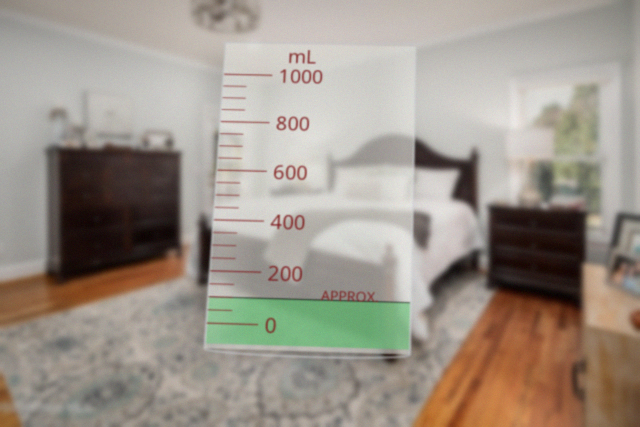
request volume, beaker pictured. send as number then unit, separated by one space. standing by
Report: 100 mL
